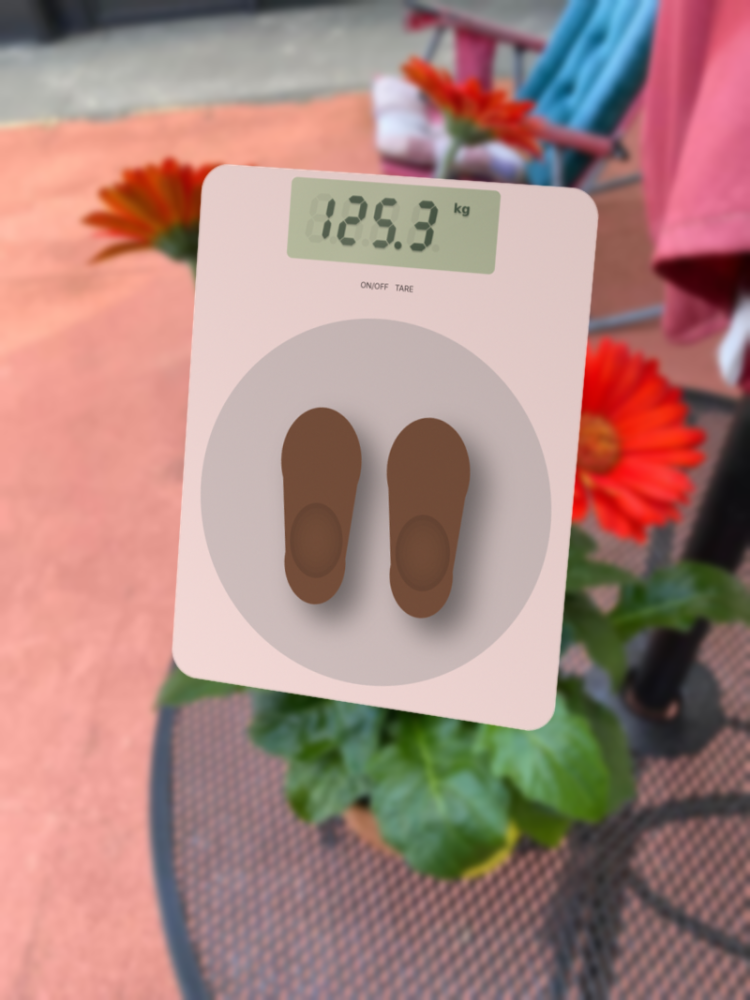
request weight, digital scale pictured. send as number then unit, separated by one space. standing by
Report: 125.3 kg
